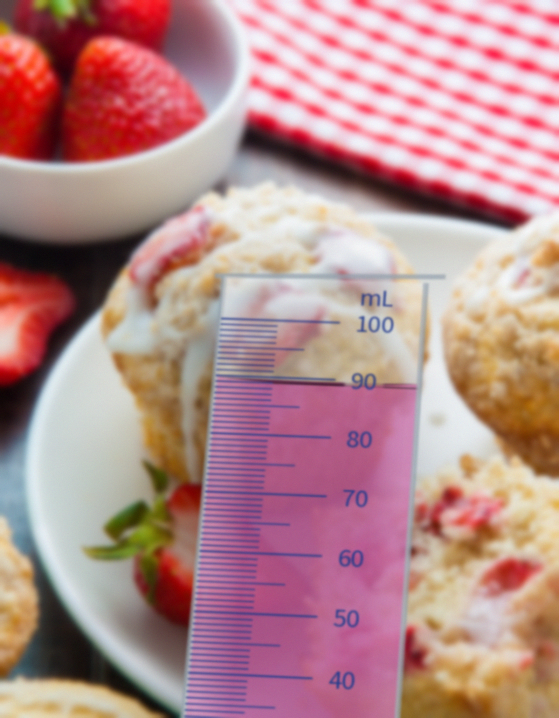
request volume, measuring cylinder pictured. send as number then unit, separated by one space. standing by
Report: 89 mL
